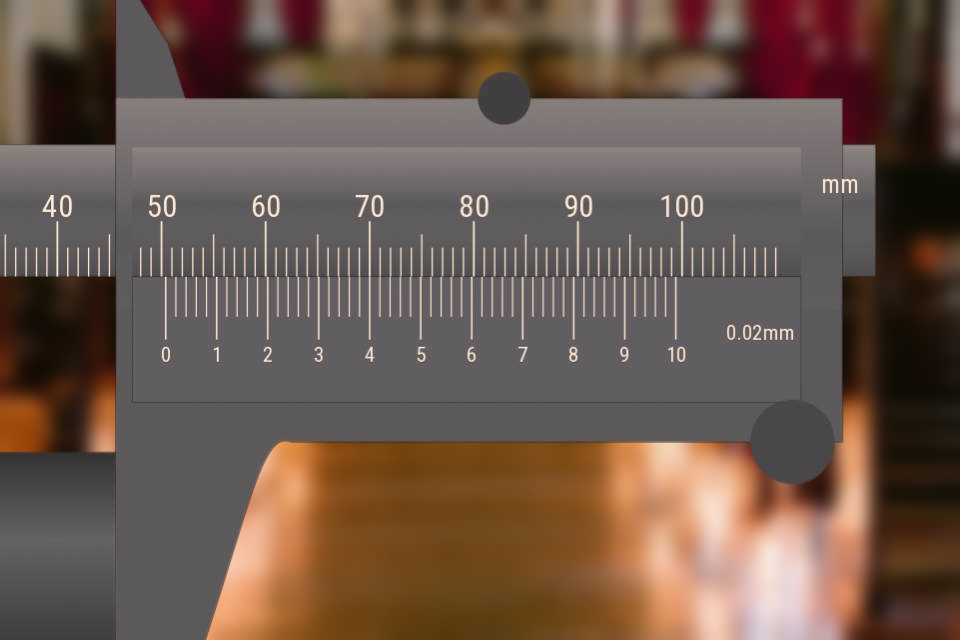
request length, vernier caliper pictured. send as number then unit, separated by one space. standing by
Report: 50.4 mm
